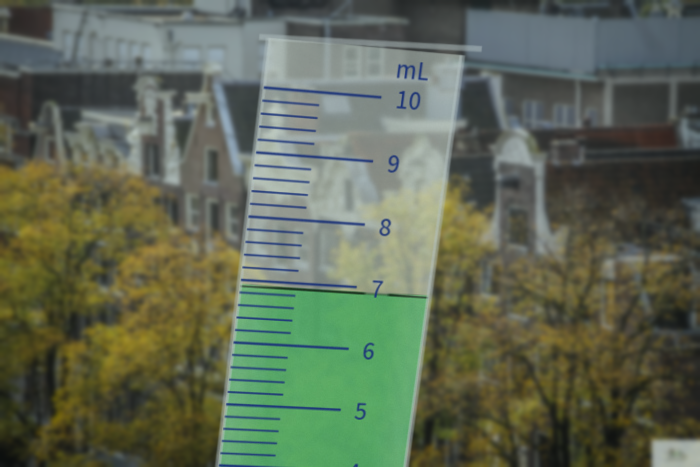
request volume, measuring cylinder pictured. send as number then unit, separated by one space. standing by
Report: 6.9 mL
